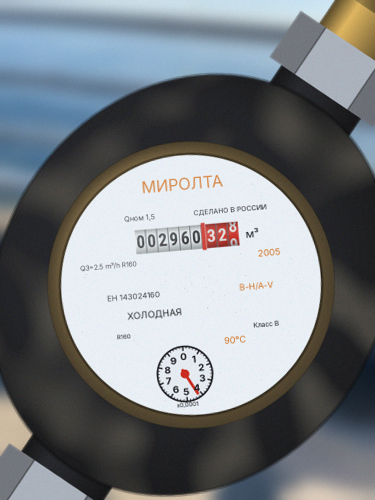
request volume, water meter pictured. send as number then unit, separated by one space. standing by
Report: 2960.3284 m³
